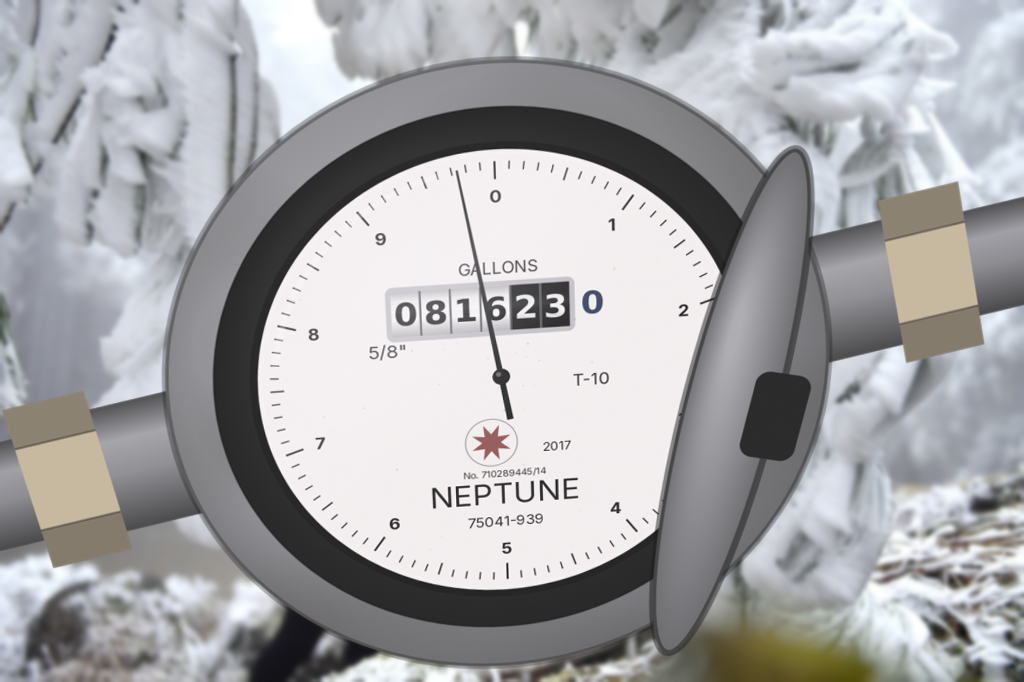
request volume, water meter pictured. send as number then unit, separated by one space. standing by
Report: 816229.7 gal
